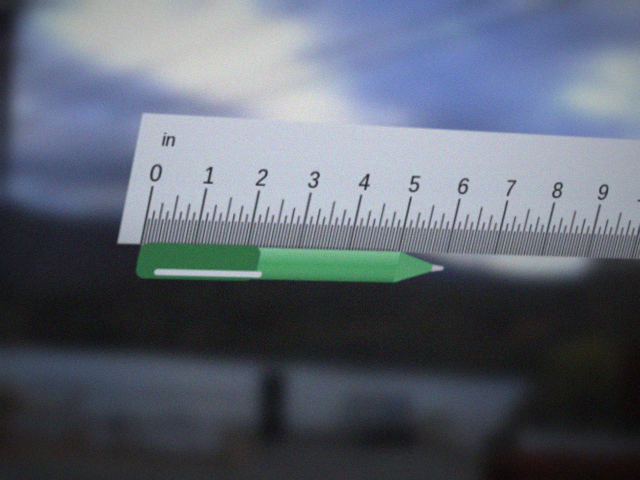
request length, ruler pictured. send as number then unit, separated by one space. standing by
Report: 6 in
